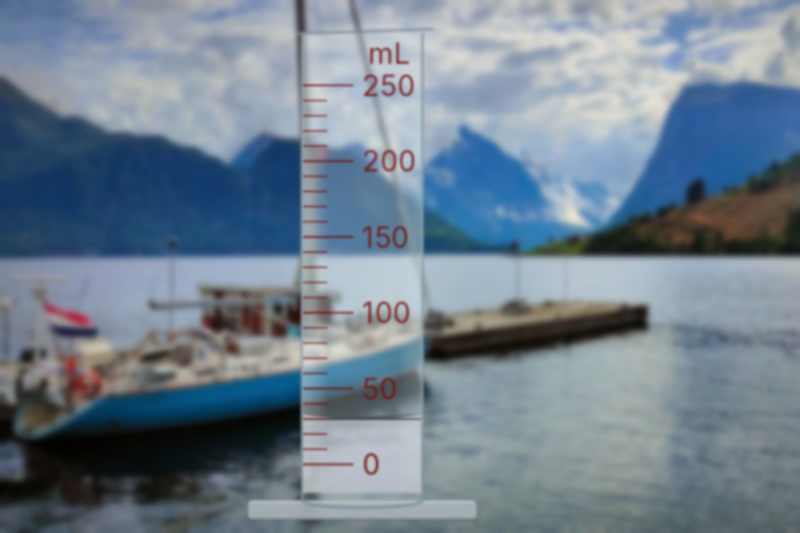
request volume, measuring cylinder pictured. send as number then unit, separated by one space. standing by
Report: 30 mL
